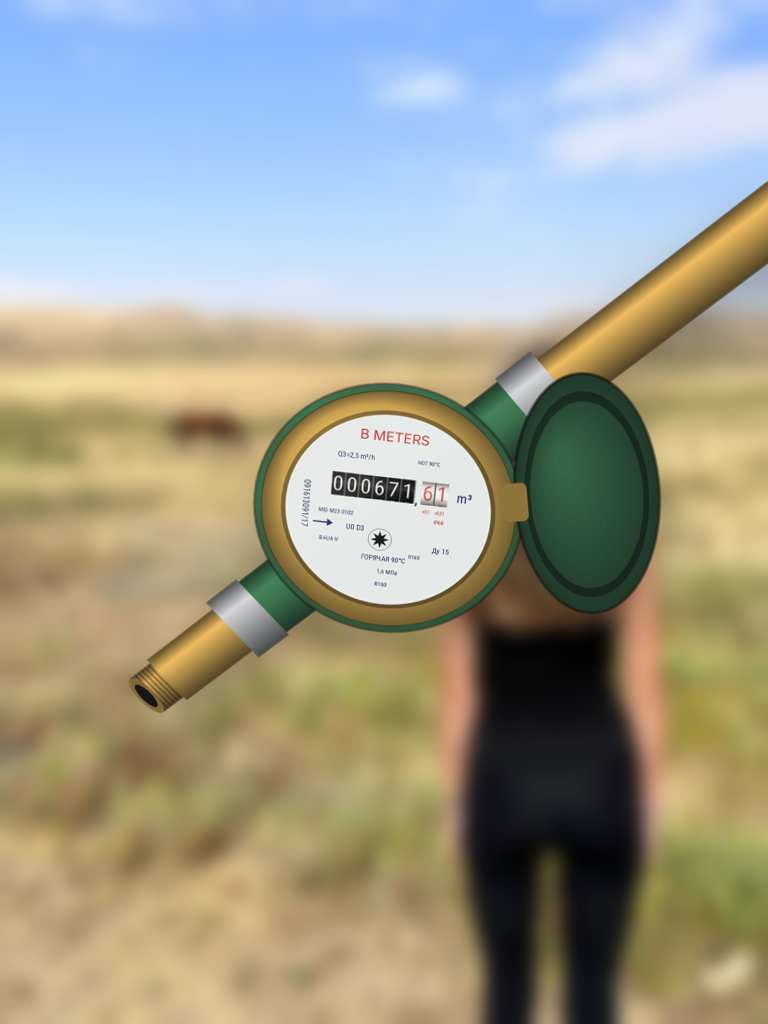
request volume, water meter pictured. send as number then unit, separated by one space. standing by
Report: 671.61 m³
